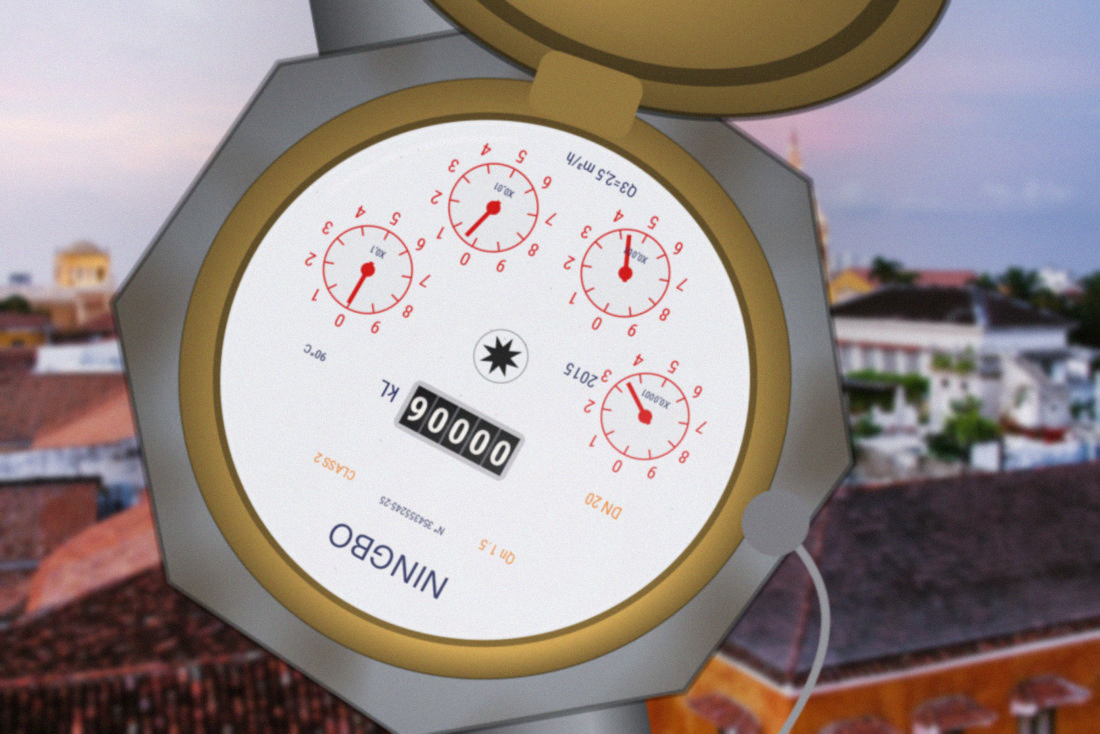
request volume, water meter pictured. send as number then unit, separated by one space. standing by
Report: 6.0043 kL
